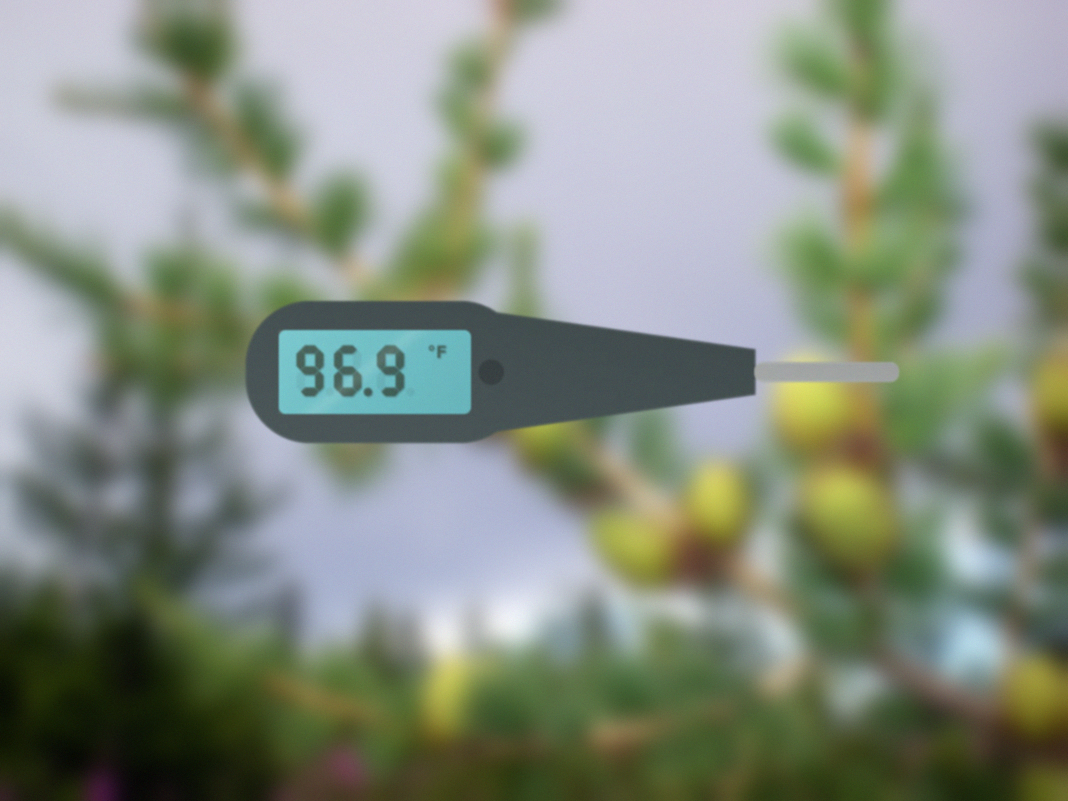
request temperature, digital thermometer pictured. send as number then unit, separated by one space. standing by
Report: 96.9 °F
